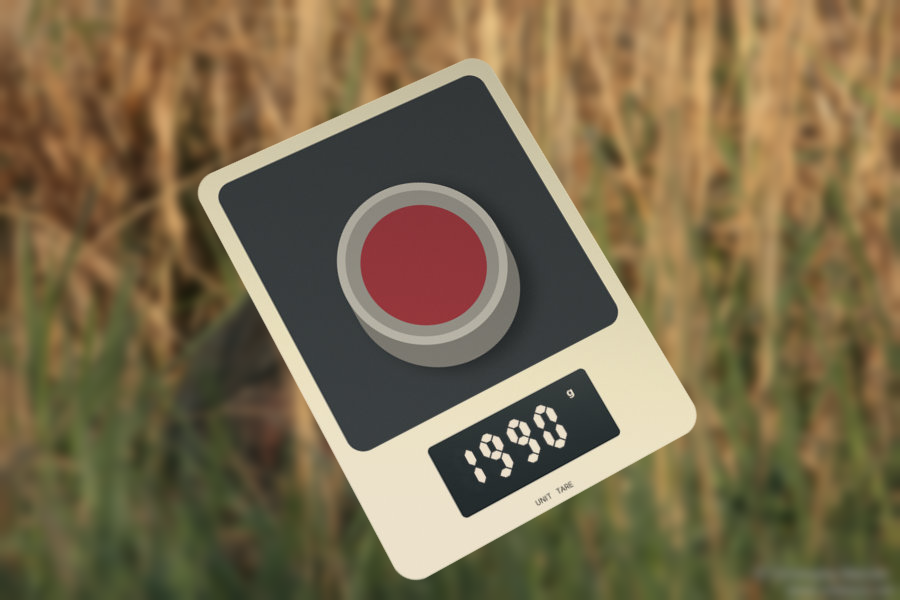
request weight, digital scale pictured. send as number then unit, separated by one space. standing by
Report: 1990 g
